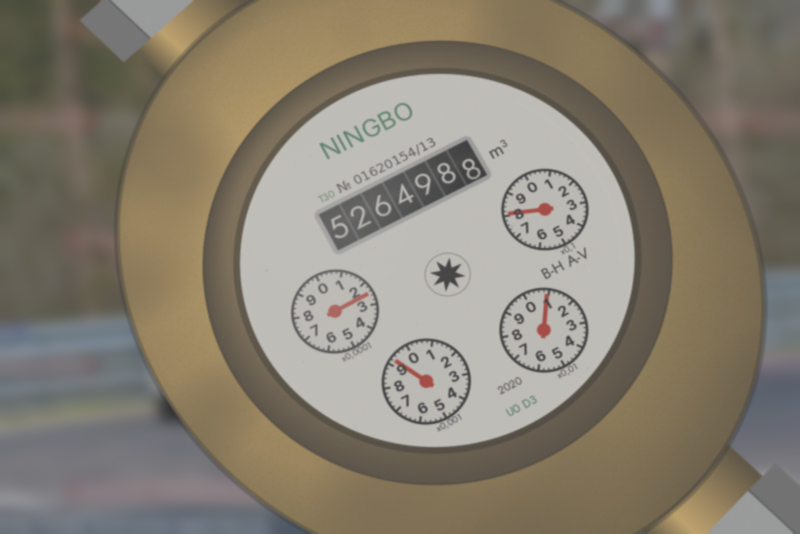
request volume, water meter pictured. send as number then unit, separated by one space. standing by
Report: 5264987.8092 m³
